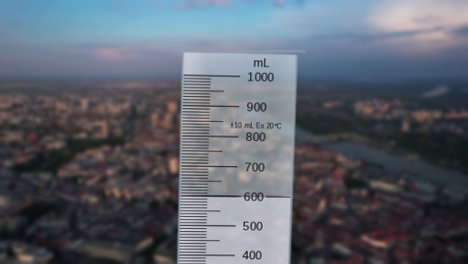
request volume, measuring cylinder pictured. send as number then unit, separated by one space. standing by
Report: 600 mL
